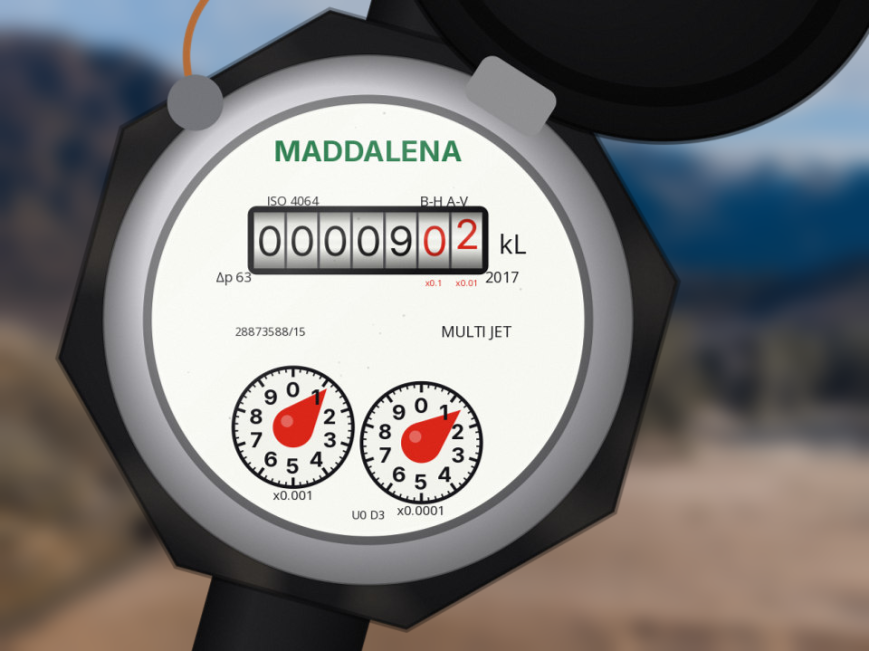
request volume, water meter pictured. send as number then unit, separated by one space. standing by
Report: 9.0211 kL
